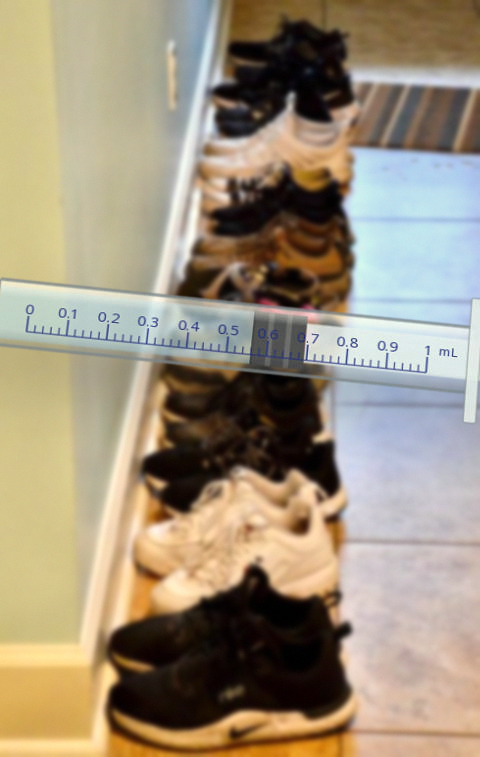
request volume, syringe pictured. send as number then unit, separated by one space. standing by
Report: 0.56 mL
